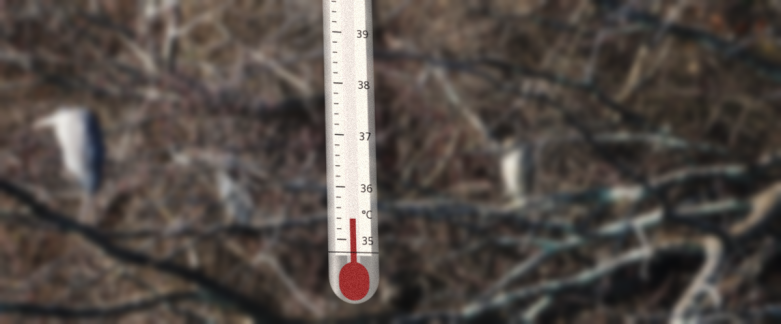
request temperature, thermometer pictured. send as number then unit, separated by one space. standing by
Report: 35.4 °C
